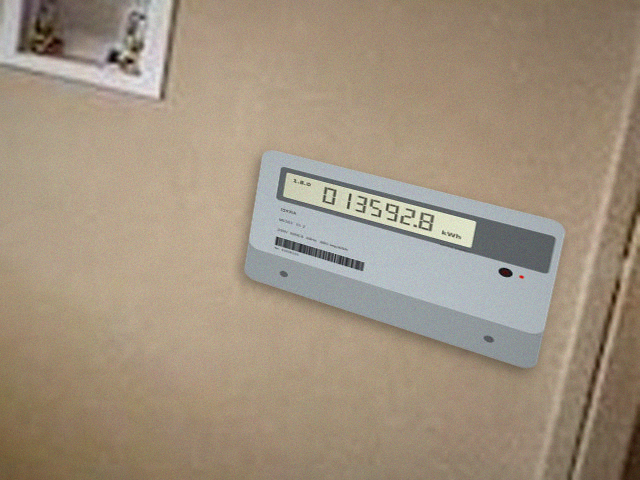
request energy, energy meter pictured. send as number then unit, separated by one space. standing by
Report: 13592.8 kWh
